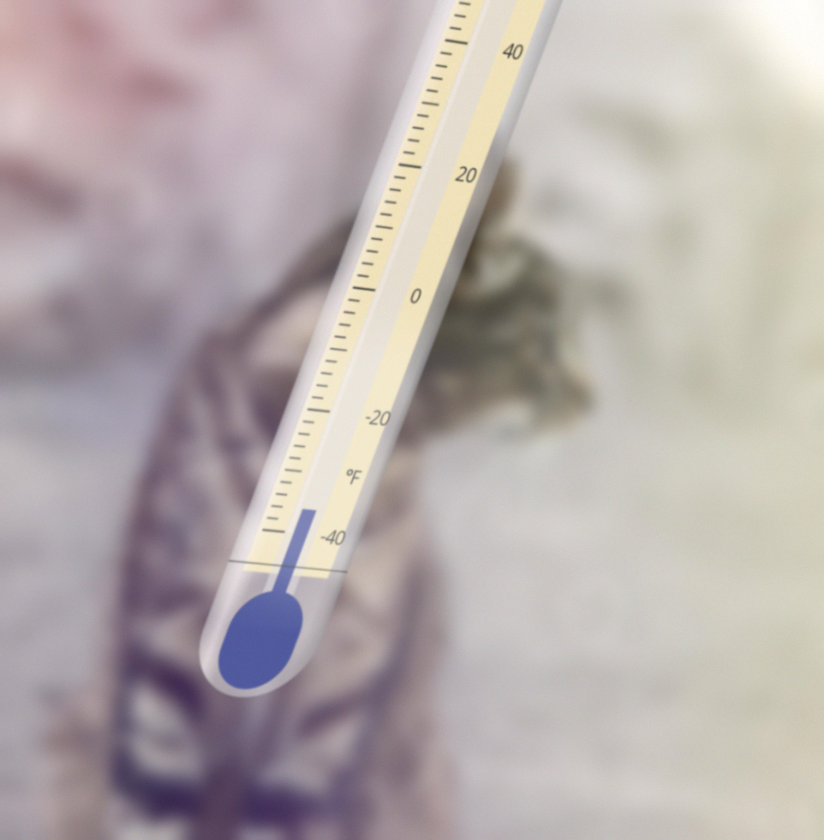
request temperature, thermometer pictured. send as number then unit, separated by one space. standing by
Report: -36 °F
